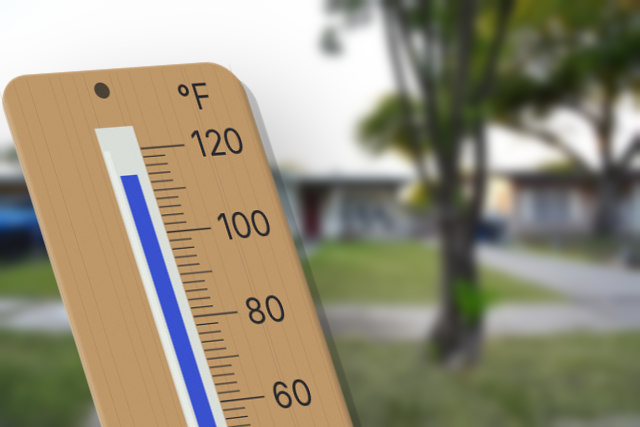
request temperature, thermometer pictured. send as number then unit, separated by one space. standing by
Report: 114 °F
